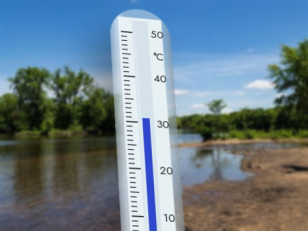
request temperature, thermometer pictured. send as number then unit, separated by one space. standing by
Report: 31 °C
